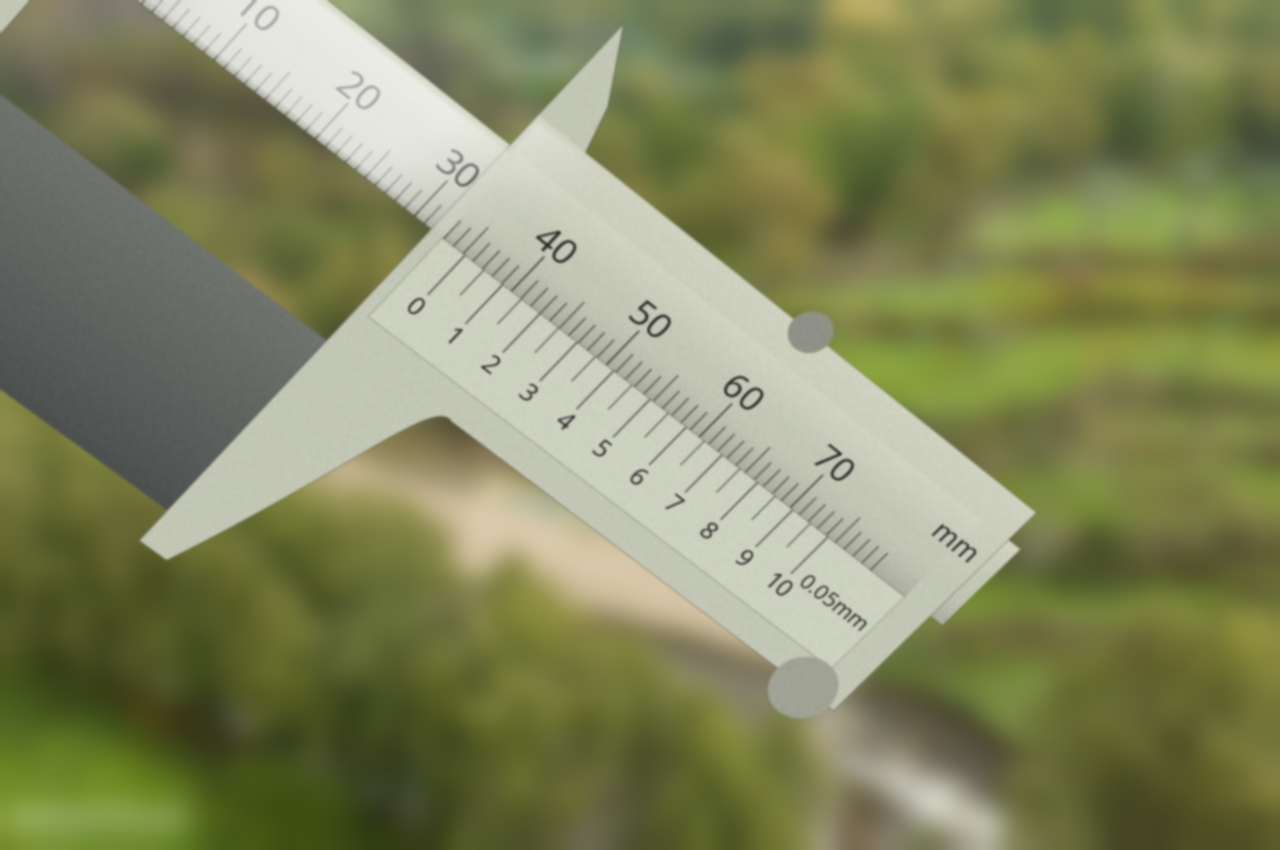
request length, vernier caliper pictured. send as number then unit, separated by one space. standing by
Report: 35.2 mm
